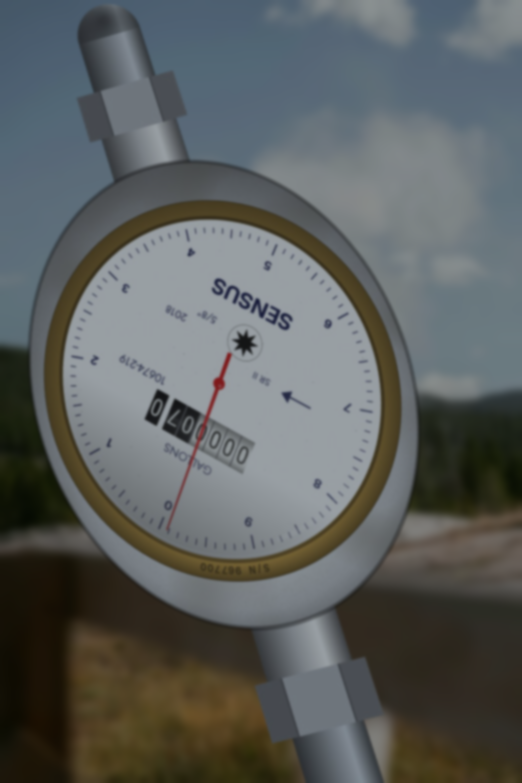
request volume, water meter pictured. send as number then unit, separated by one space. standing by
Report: 69.9 gal
